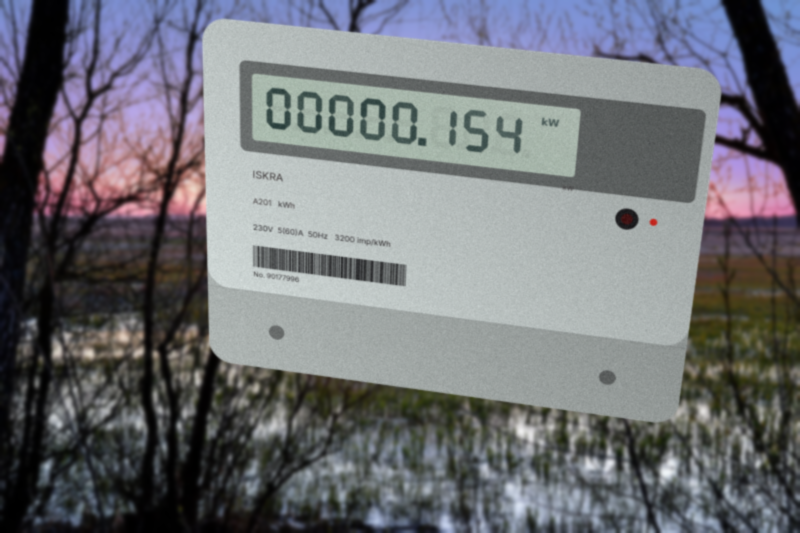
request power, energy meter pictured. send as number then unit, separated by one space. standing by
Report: 0.154 kW
